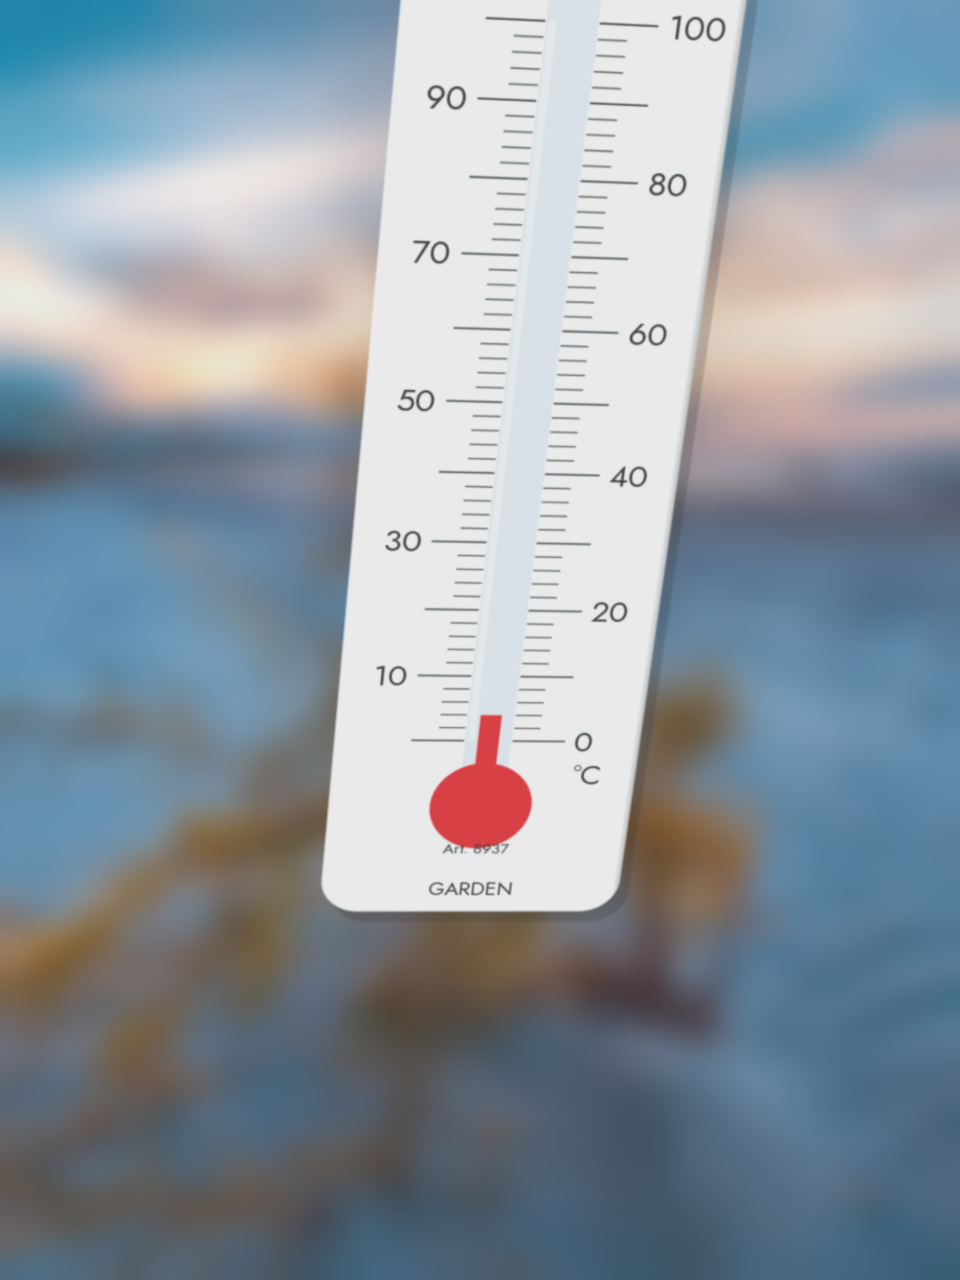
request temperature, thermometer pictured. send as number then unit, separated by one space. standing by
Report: 4 °C
